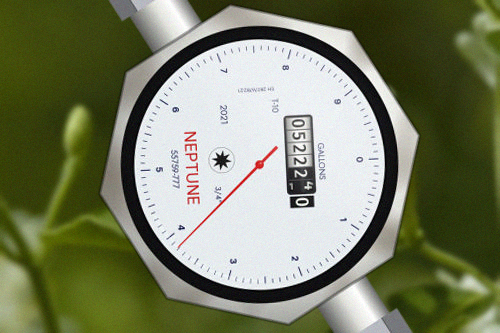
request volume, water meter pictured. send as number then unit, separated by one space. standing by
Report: 522243.8 gal
